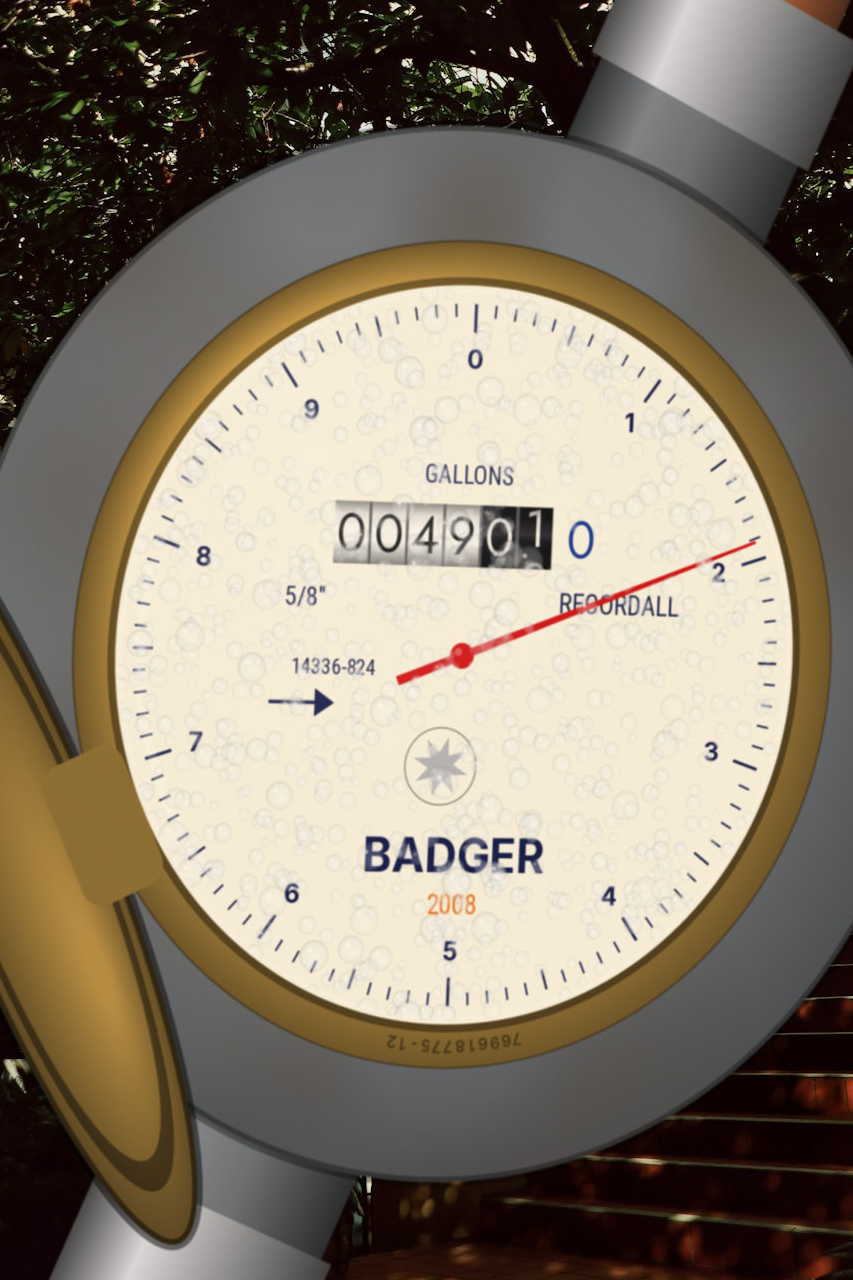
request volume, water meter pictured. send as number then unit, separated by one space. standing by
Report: 49011.9 gal
